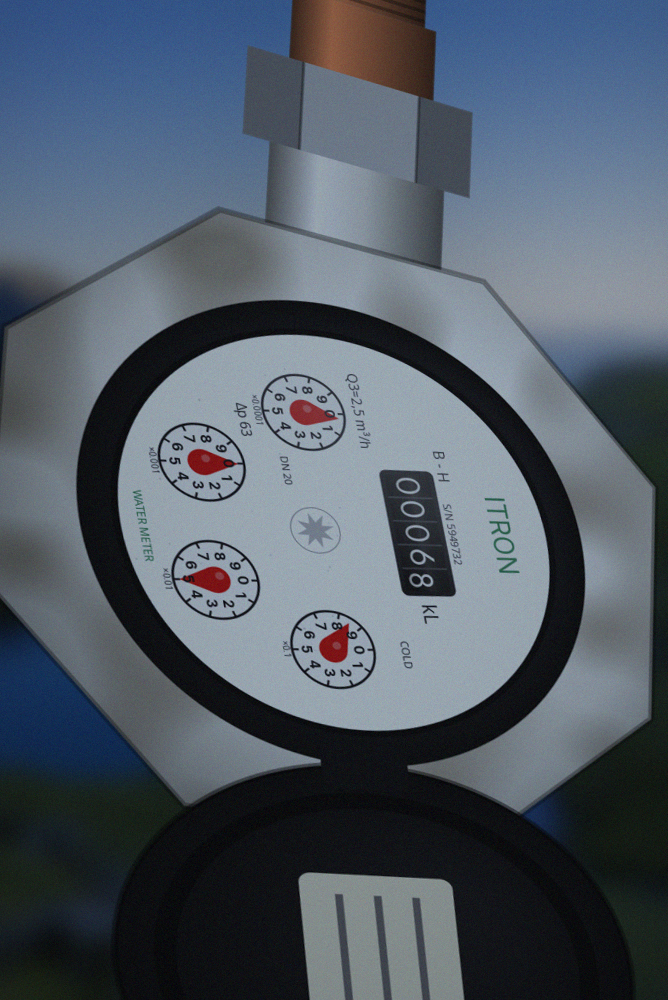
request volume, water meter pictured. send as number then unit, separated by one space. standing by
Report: 67.8500 kL
